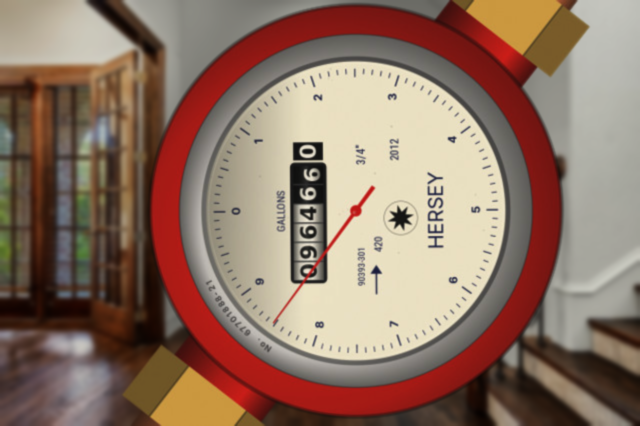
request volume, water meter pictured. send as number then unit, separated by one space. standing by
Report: 964658.5 gal
